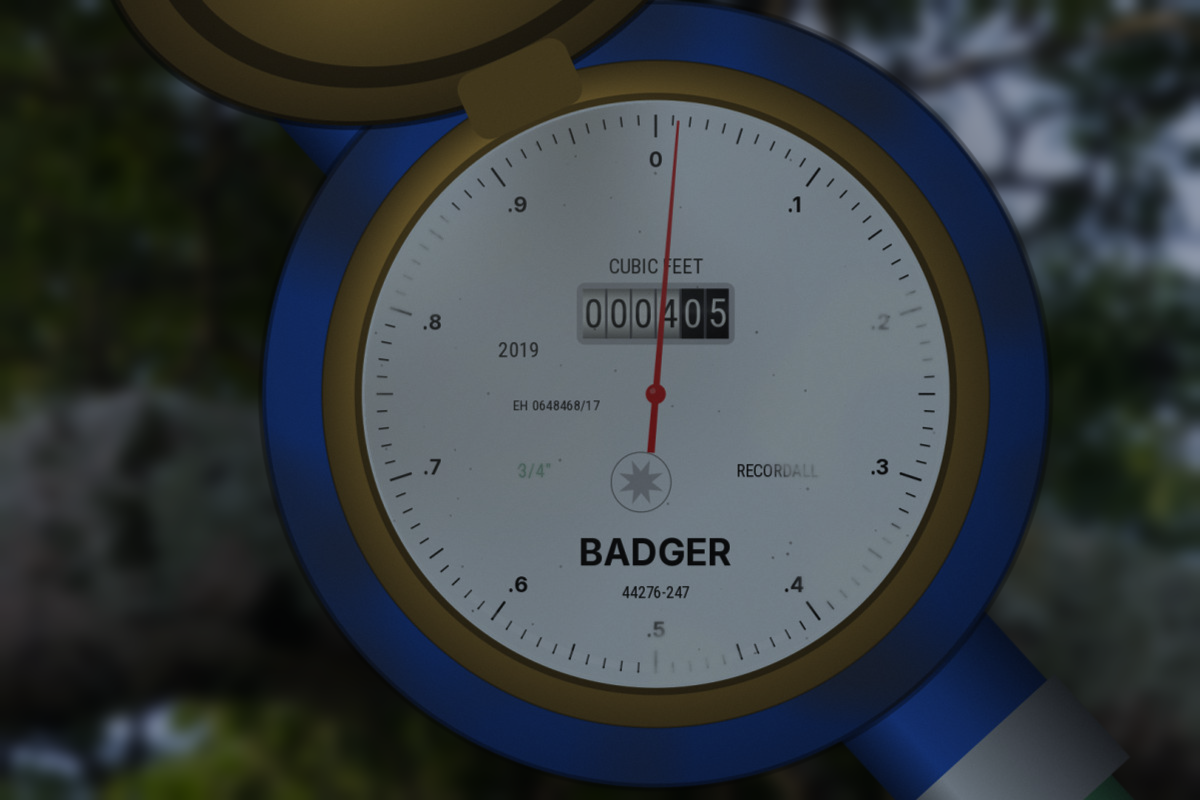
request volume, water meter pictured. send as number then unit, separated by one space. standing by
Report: 405.01 ft³
